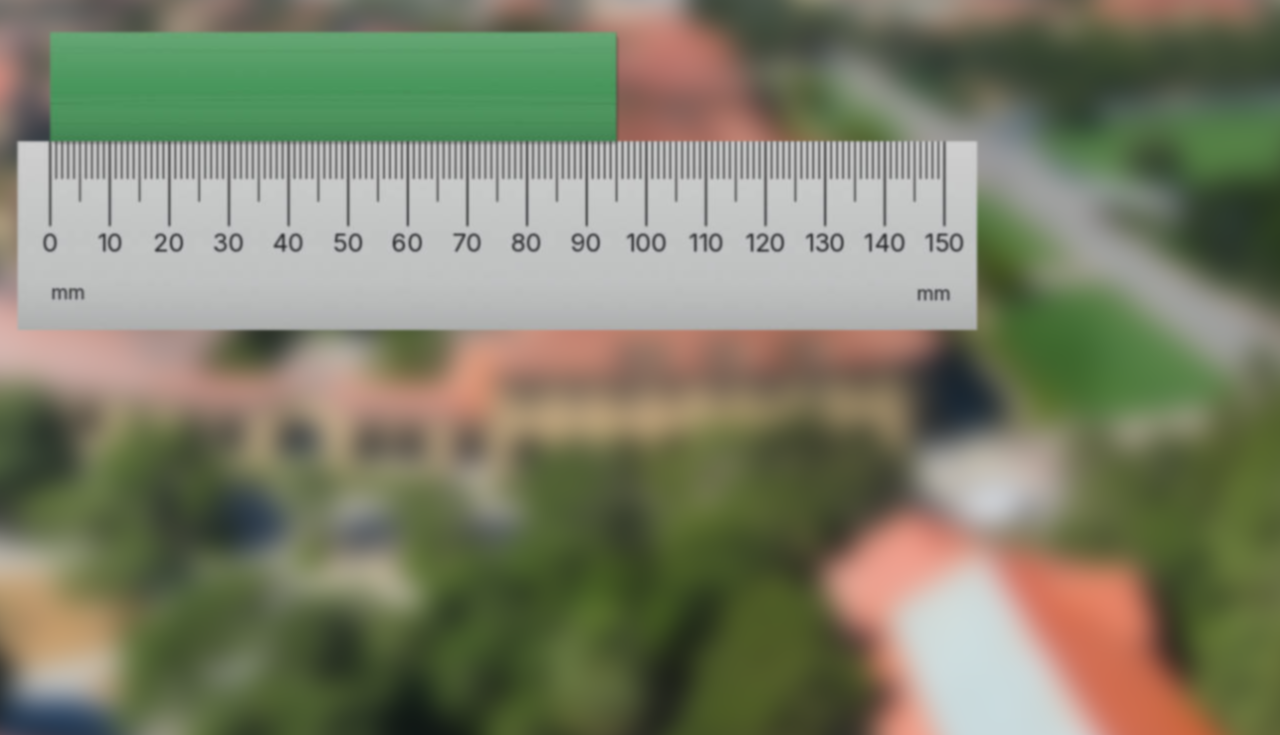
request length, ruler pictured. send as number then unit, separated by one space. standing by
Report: 95 mm
